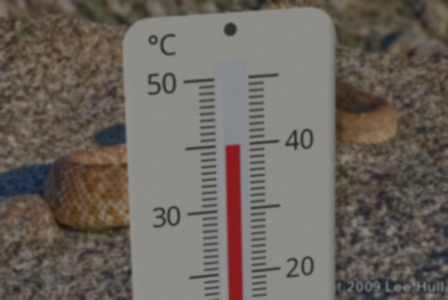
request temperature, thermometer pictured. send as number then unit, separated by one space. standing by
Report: 40 °C
